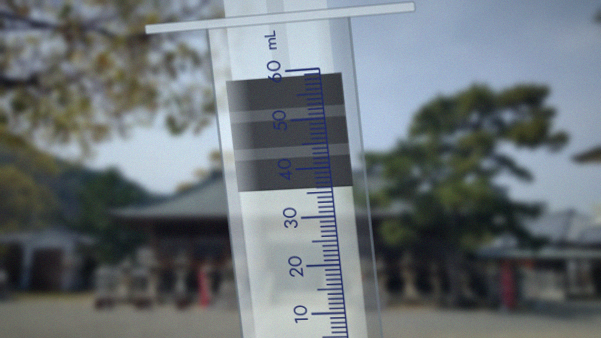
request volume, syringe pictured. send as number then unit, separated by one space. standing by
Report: 36 mL
